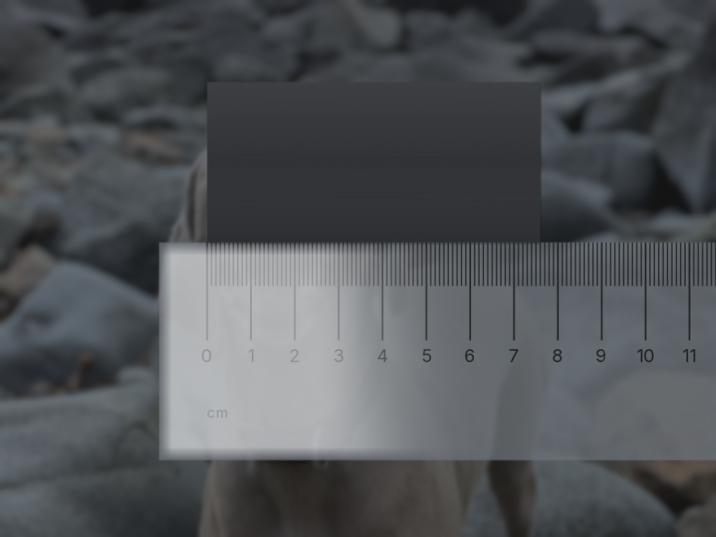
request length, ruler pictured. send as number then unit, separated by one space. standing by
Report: 7.6 cm
